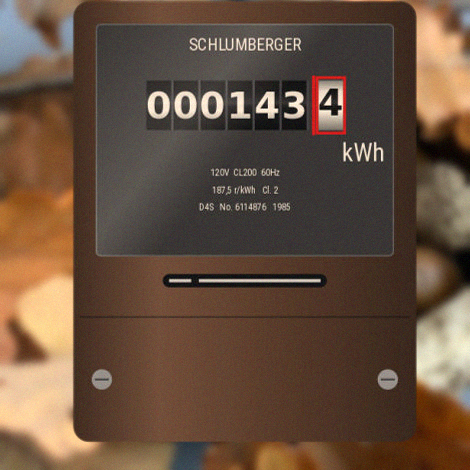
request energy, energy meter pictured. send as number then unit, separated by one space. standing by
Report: 143.4 kWh
